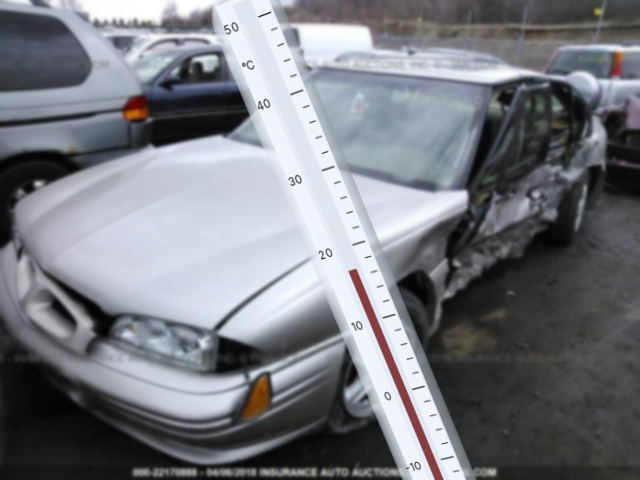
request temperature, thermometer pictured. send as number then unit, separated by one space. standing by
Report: 17 °C
